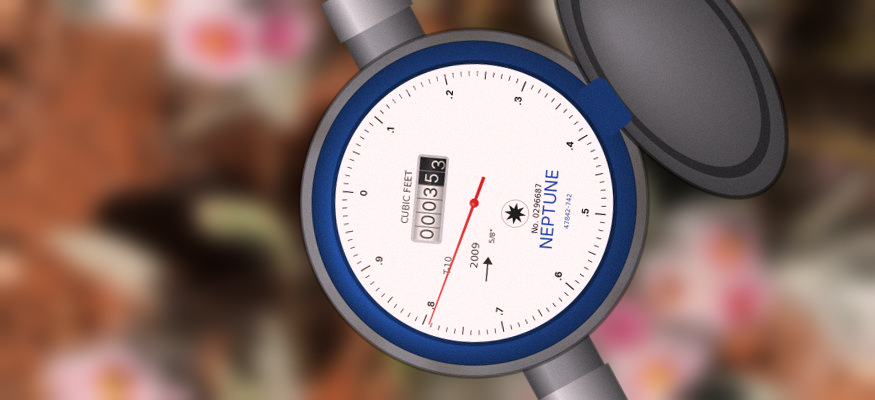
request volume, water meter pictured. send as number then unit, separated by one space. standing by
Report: 352.79 ft³
